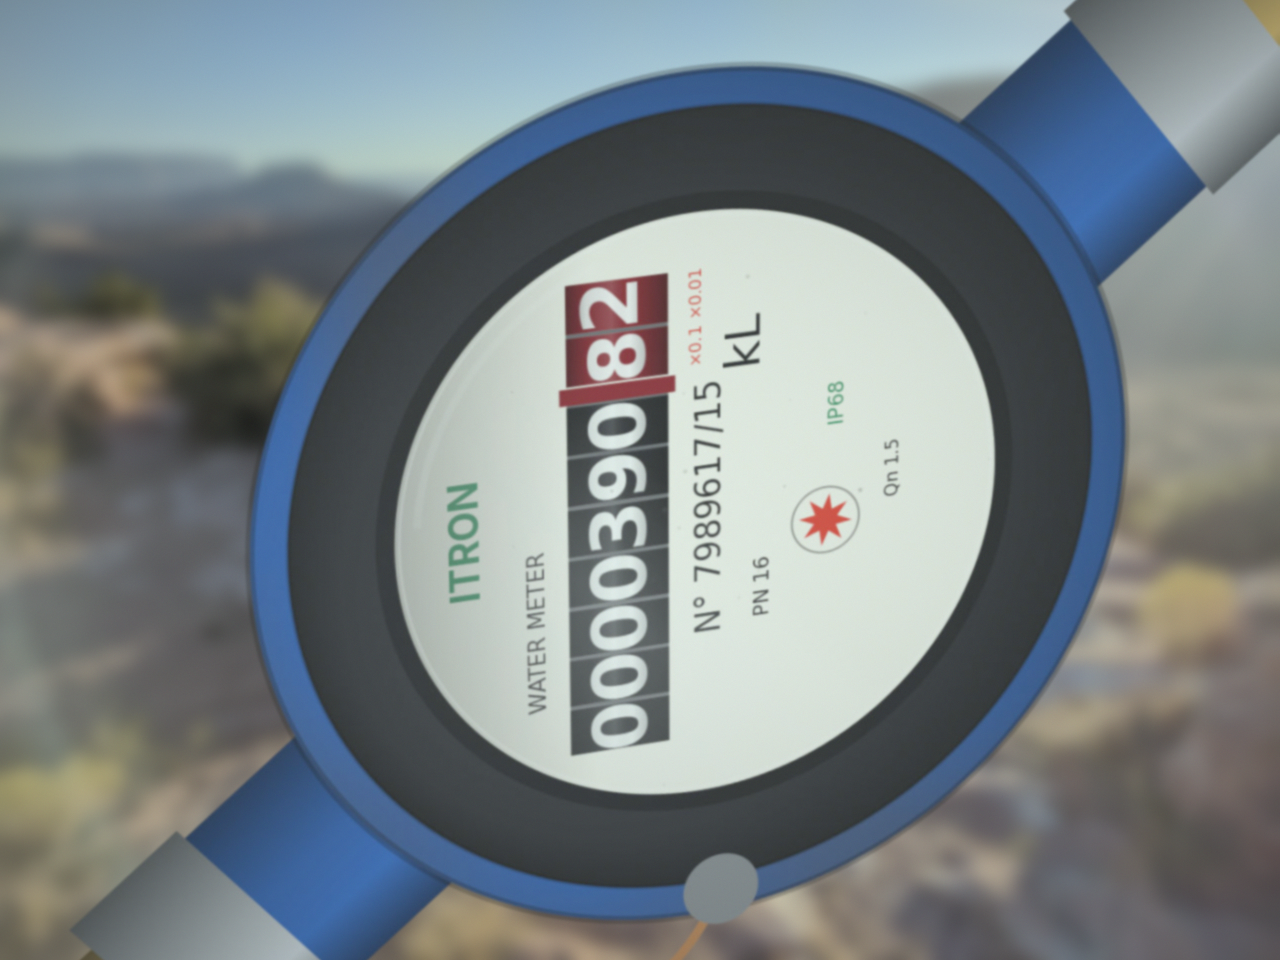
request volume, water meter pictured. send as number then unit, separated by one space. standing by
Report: 390.82 kL
